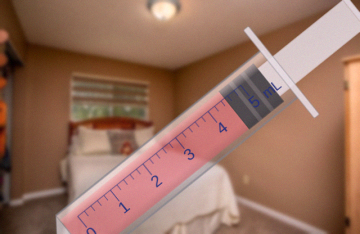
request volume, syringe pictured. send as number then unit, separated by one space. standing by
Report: 4.5 mL
